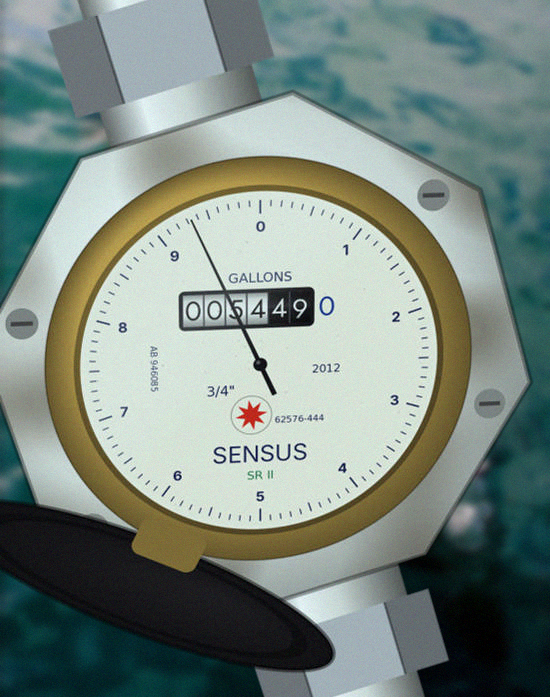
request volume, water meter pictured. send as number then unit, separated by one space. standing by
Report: 54489.3 gal
